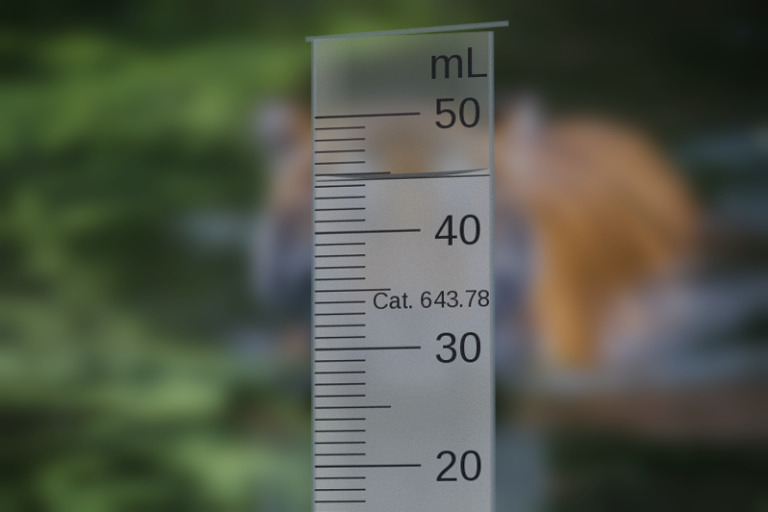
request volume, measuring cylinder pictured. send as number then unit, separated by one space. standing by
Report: 44.5 mL
